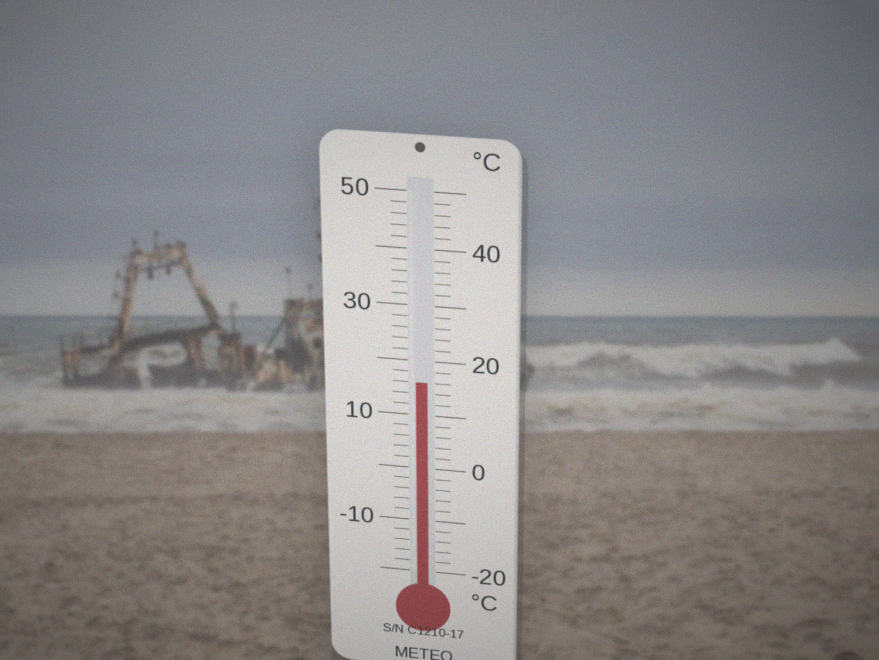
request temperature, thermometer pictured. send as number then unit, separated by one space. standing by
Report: 16 °C
